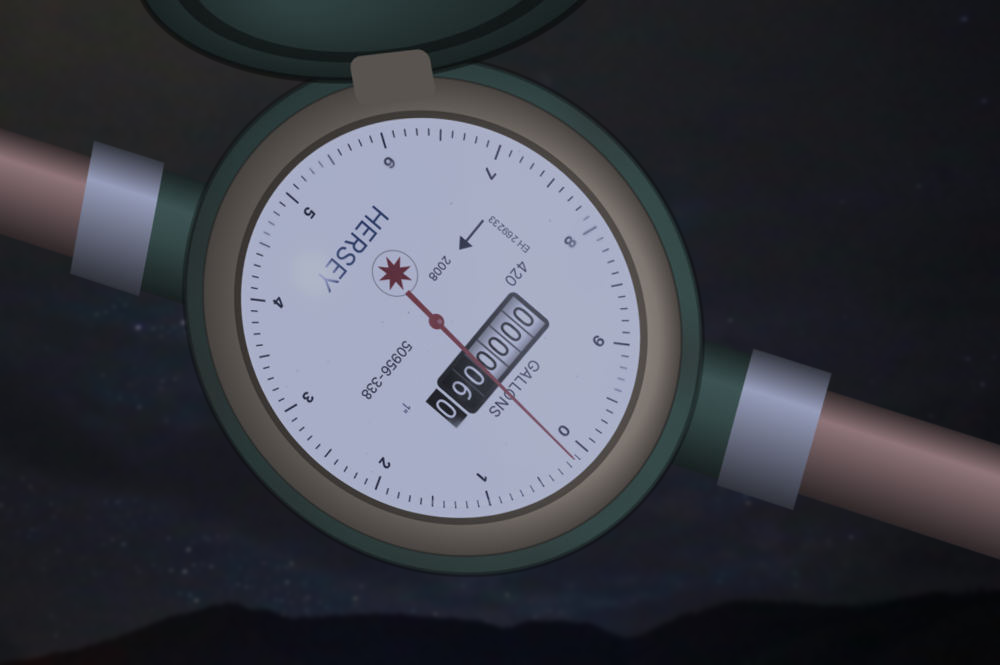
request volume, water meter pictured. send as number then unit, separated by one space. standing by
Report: 60.1 gal
